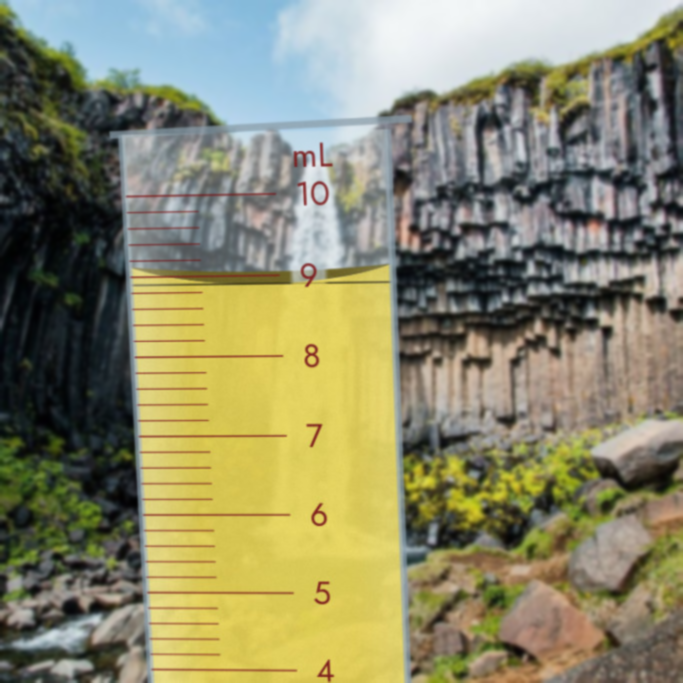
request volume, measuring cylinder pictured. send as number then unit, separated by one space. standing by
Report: 8.9 mL
